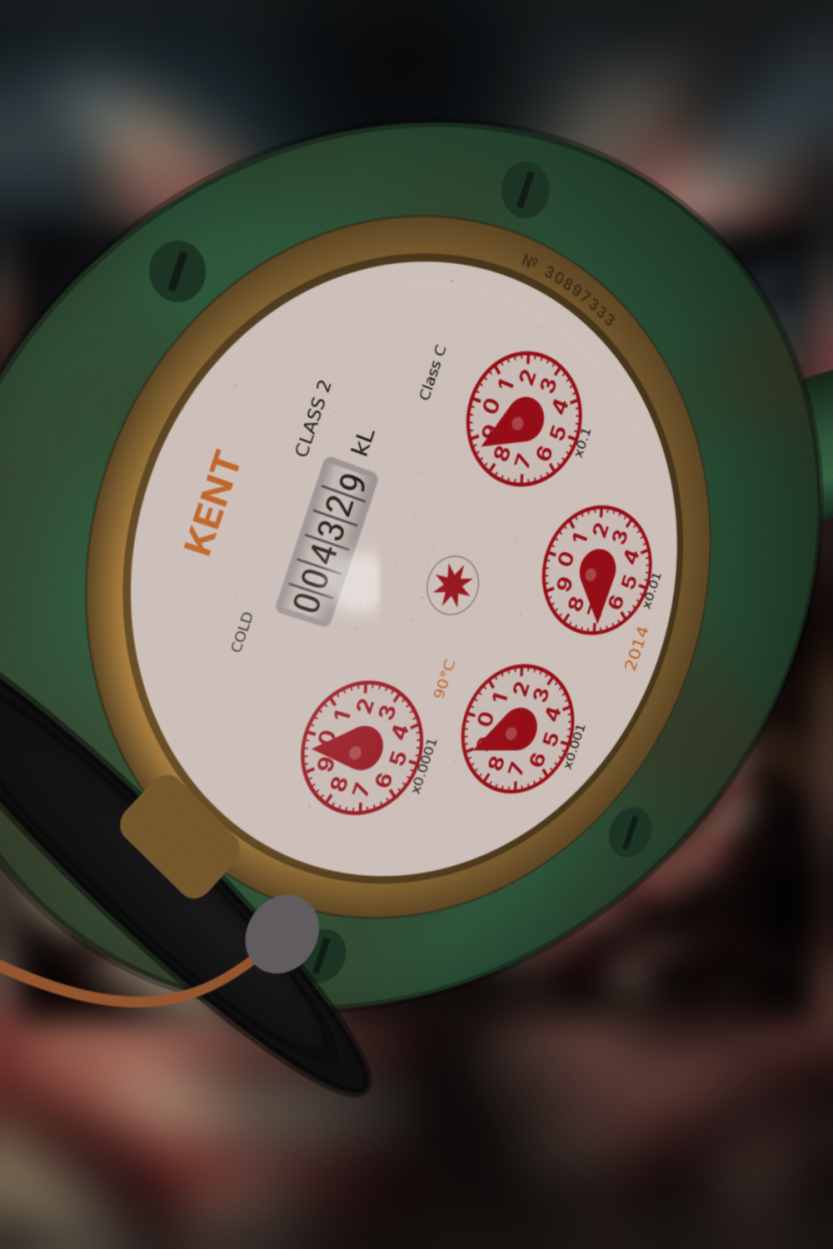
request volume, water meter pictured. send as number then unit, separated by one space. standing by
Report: 4328.8689 kL
